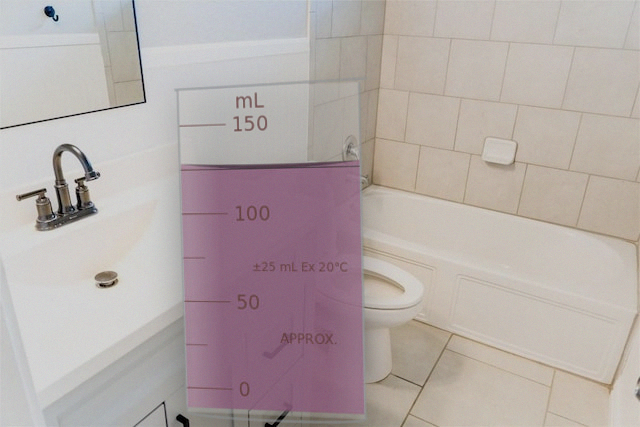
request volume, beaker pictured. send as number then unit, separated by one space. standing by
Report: 125 mL
